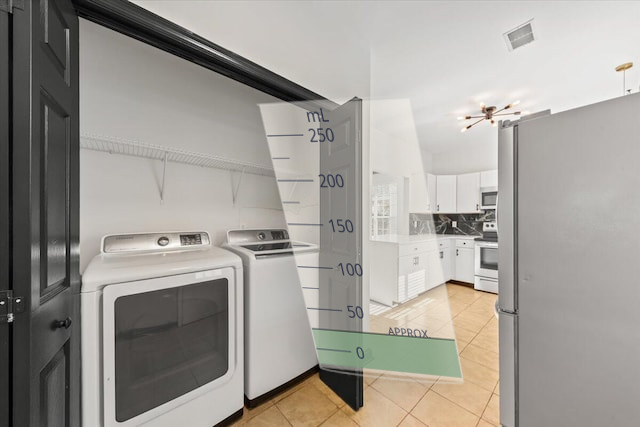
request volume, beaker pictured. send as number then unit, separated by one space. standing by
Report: 25 mL
